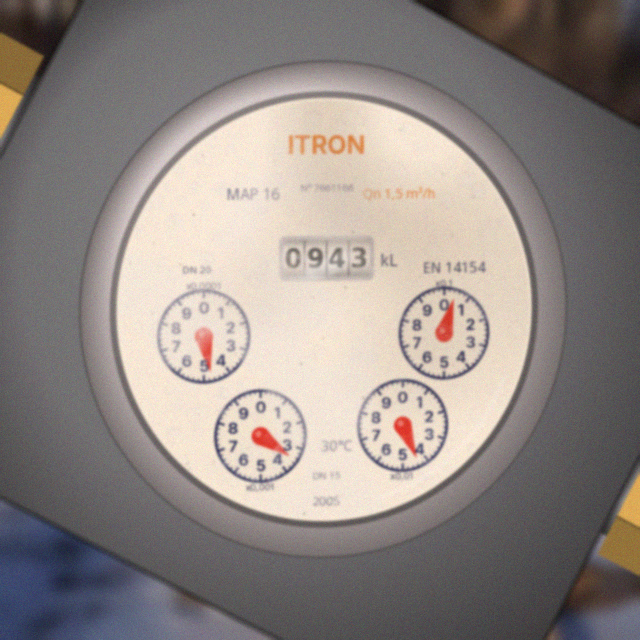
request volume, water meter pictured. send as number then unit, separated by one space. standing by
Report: 943.0434 kL
